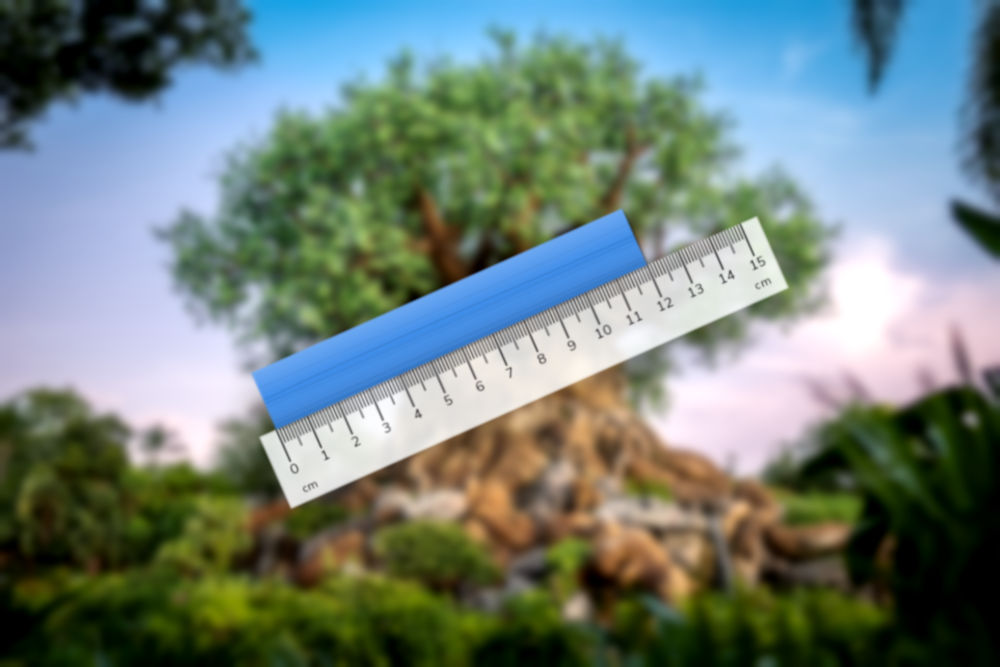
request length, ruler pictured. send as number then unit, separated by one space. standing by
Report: 12 cm
